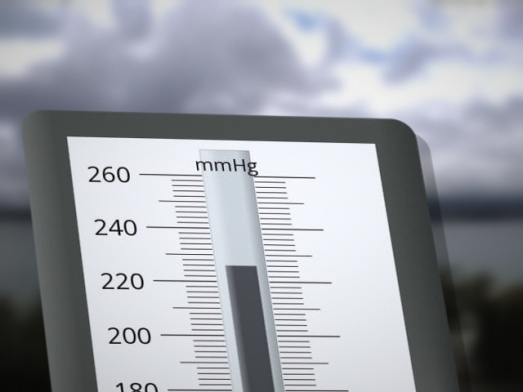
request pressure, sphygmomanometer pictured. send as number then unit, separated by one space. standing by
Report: 226 mmHg
